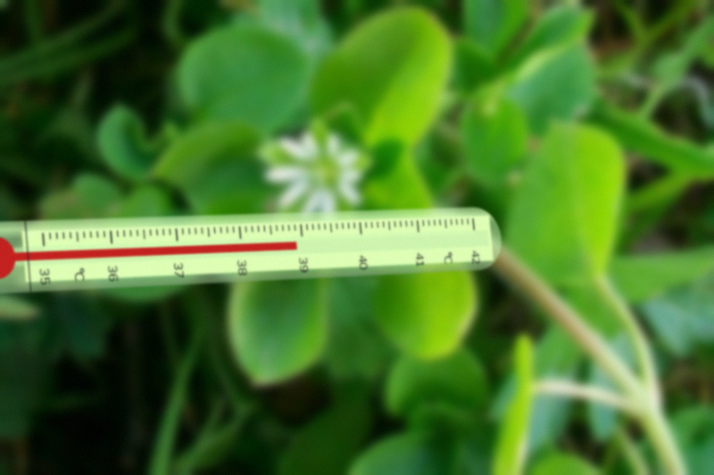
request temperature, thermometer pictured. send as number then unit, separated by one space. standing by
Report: 38.9 °C
